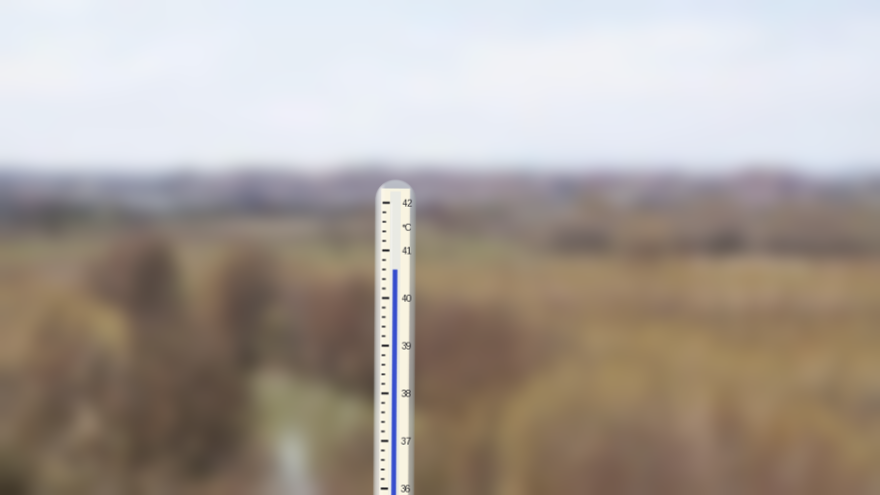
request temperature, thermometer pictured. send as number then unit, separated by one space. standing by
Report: 40.6 °C
